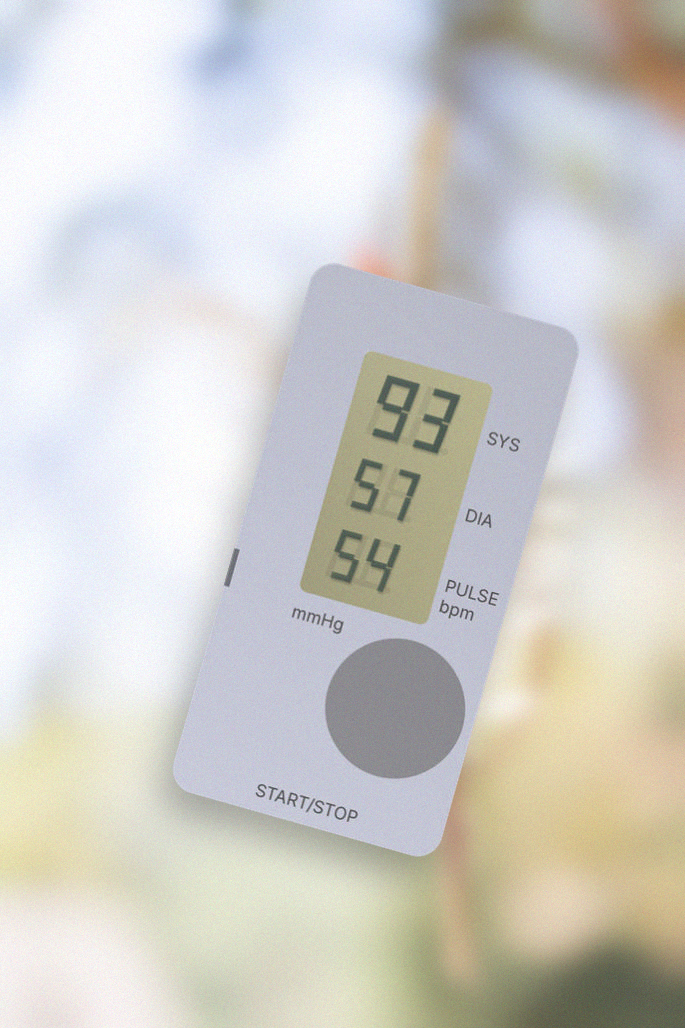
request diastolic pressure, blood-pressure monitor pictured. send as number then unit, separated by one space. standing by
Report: 57 mmHg
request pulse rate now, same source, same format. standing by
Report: 54 bpm
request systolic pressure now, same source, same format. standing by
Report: 93 mmHg
